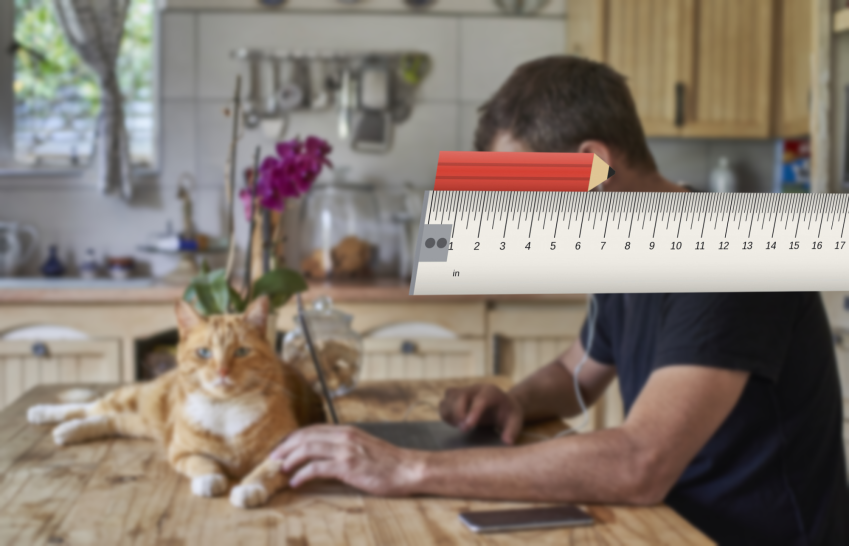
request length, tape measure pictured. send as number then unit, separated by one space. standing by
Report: 7 in
